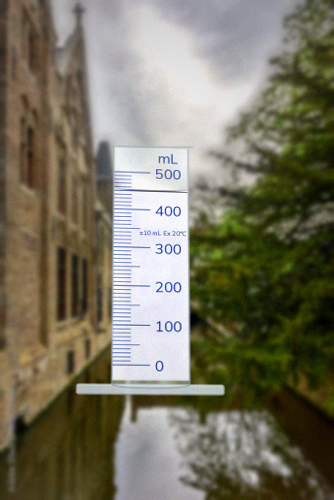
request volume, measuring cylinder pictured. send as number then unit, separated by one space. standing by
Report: 450 mL
